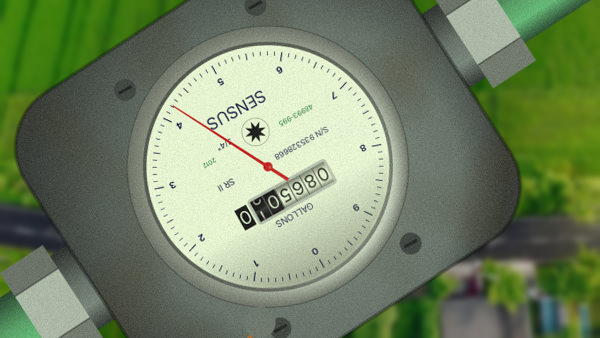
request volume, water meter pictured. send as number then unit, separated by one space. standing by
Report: 865014.2 gal
